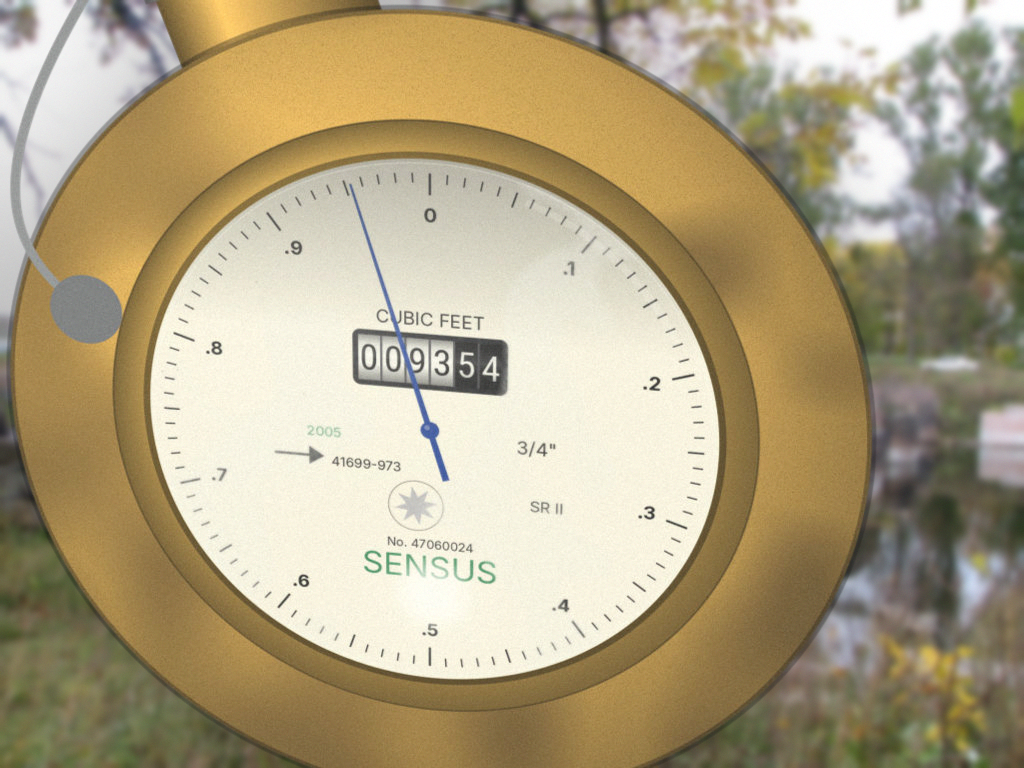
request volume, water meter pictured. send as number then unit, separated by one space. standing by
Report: 9353.95 ft³
